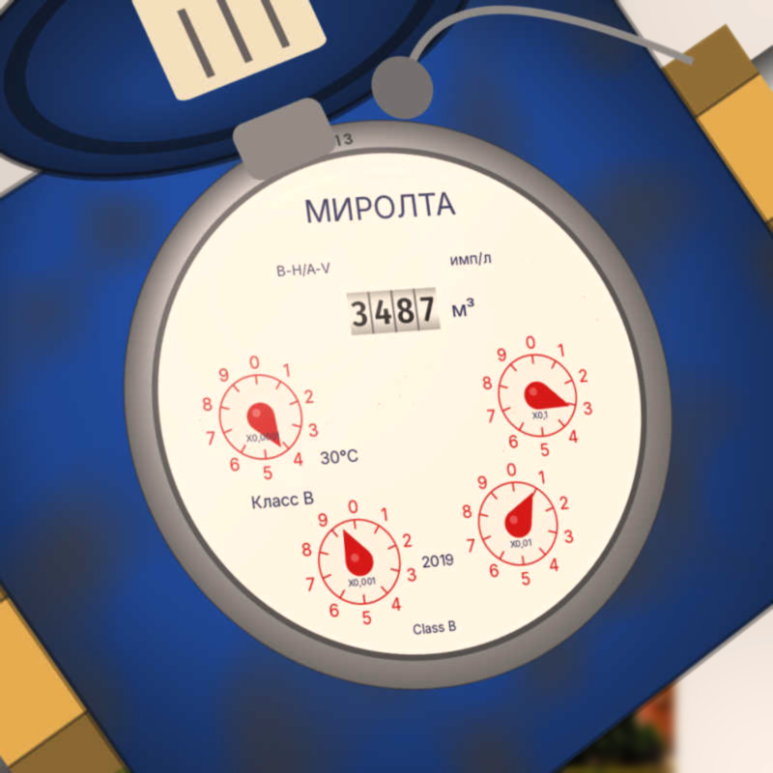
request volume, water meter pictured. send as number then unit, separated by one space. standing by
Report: 3487.3094 m³
